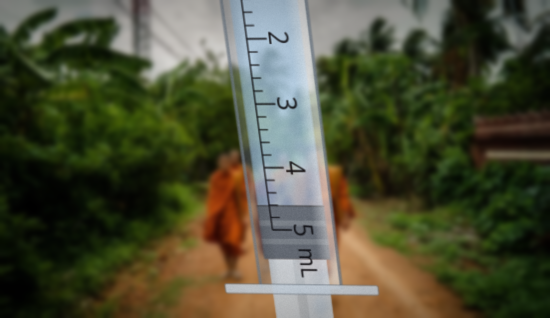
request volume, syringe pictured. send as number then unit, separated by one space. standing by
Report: 4.6 mL
